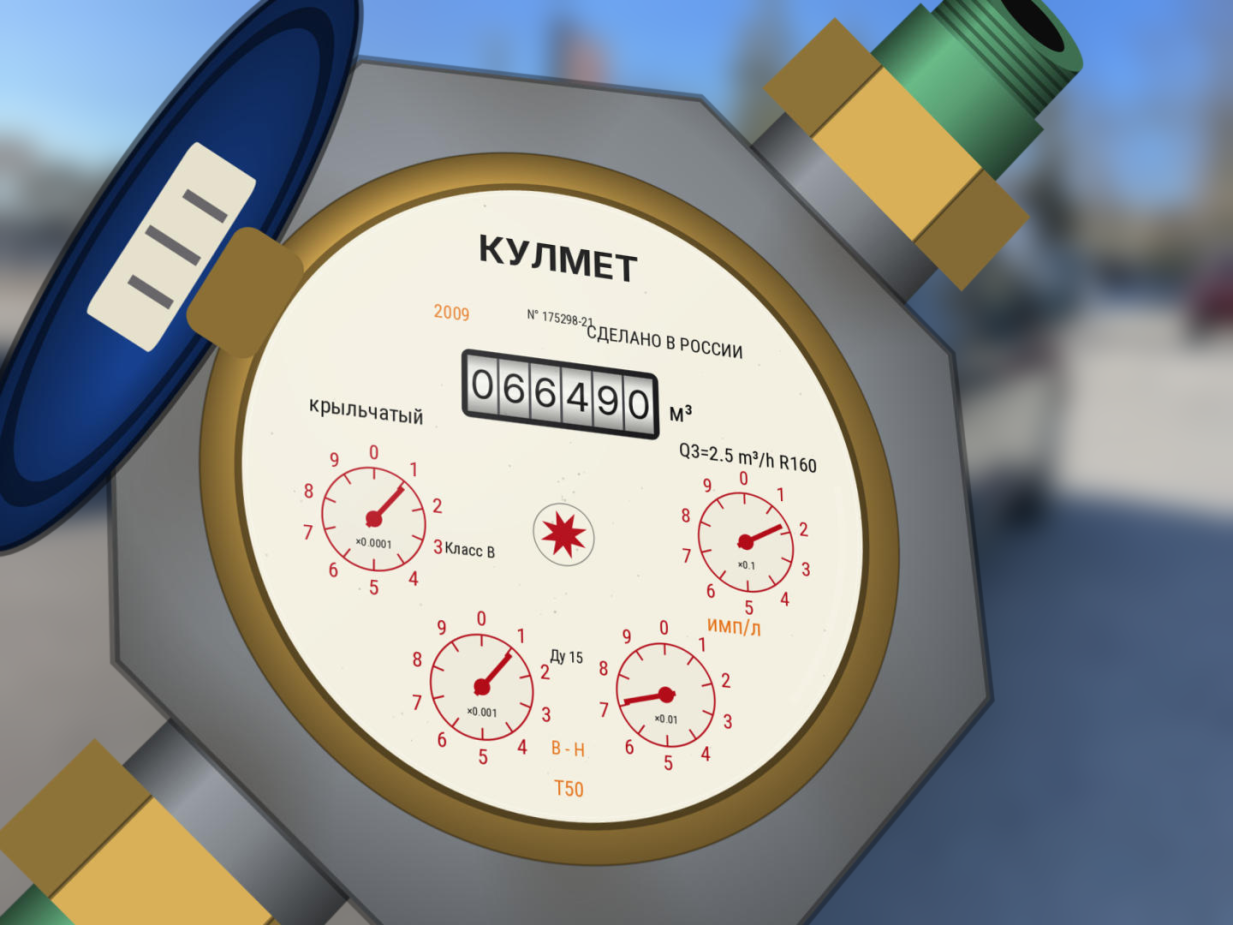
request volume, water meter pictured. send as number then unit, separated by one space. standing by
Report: 66490.1711 m³
